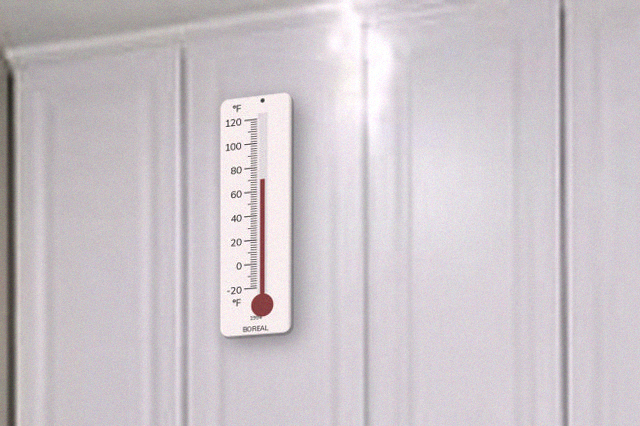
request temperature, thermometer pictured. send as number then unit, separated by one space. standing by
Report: 70 °F
